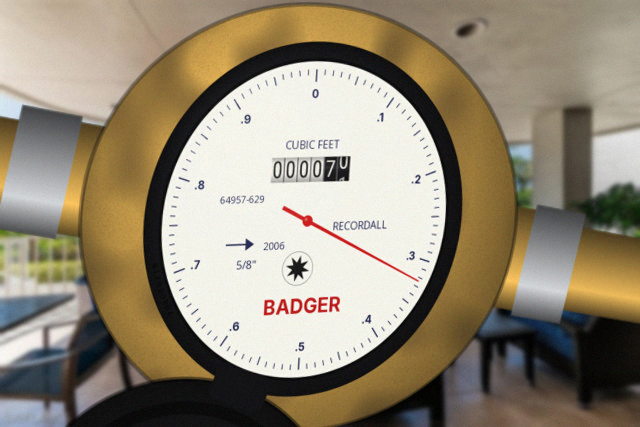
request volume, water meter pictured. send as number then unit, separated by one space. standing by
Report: 70.32 ft³
